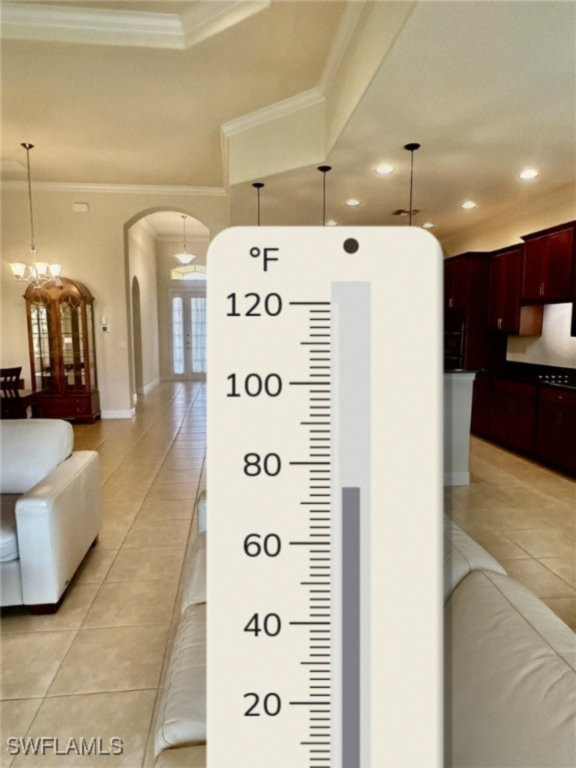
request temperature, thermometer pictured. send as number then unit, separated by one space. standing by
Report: 74 °F
